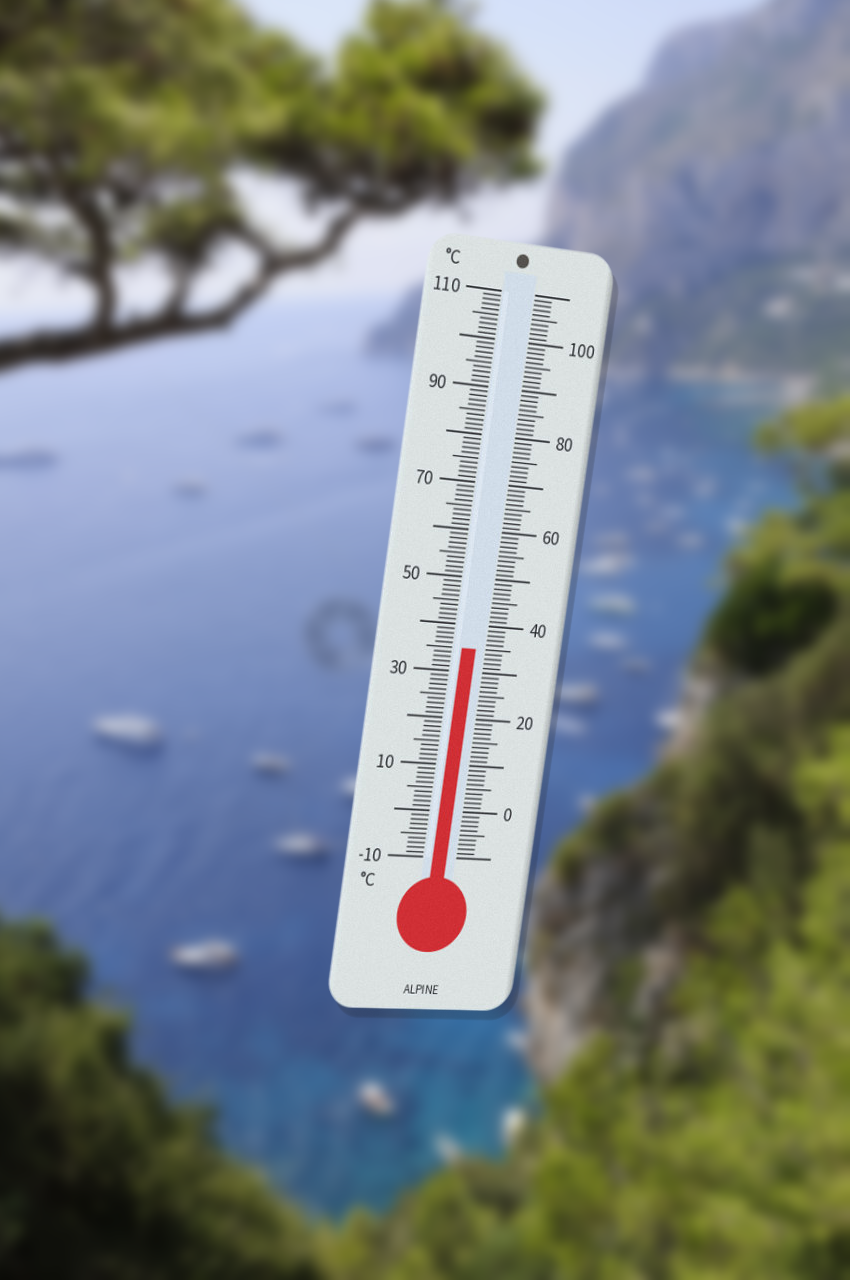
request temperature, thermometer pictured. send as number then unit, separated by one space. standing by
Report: 35 °C
